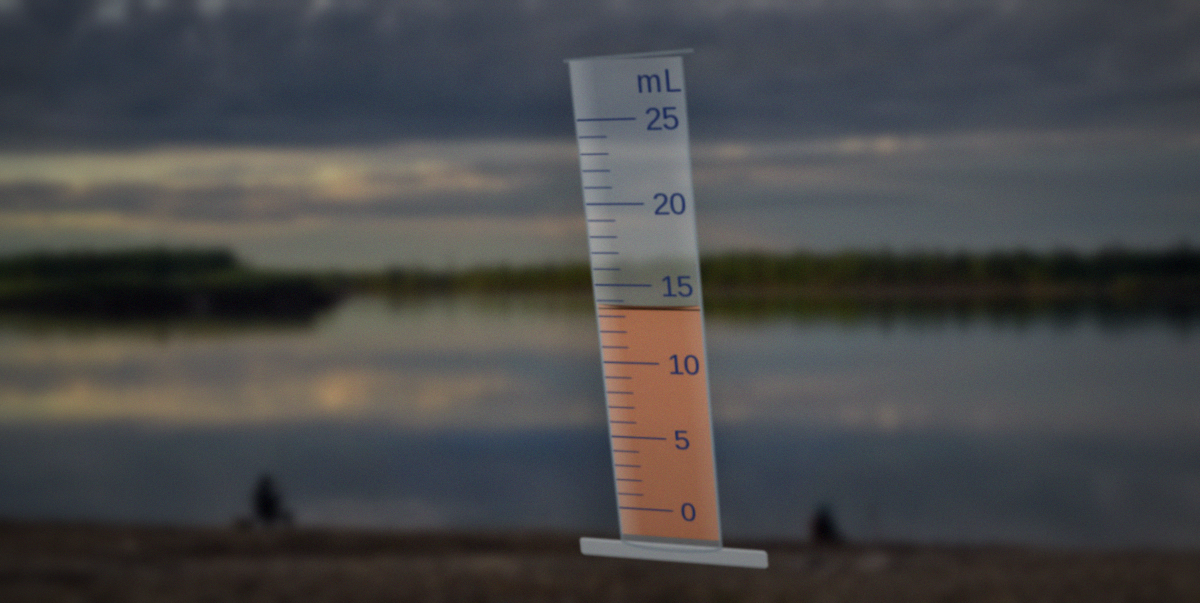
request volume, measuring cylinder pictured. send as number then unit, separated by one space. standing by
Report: 13.5 mL
